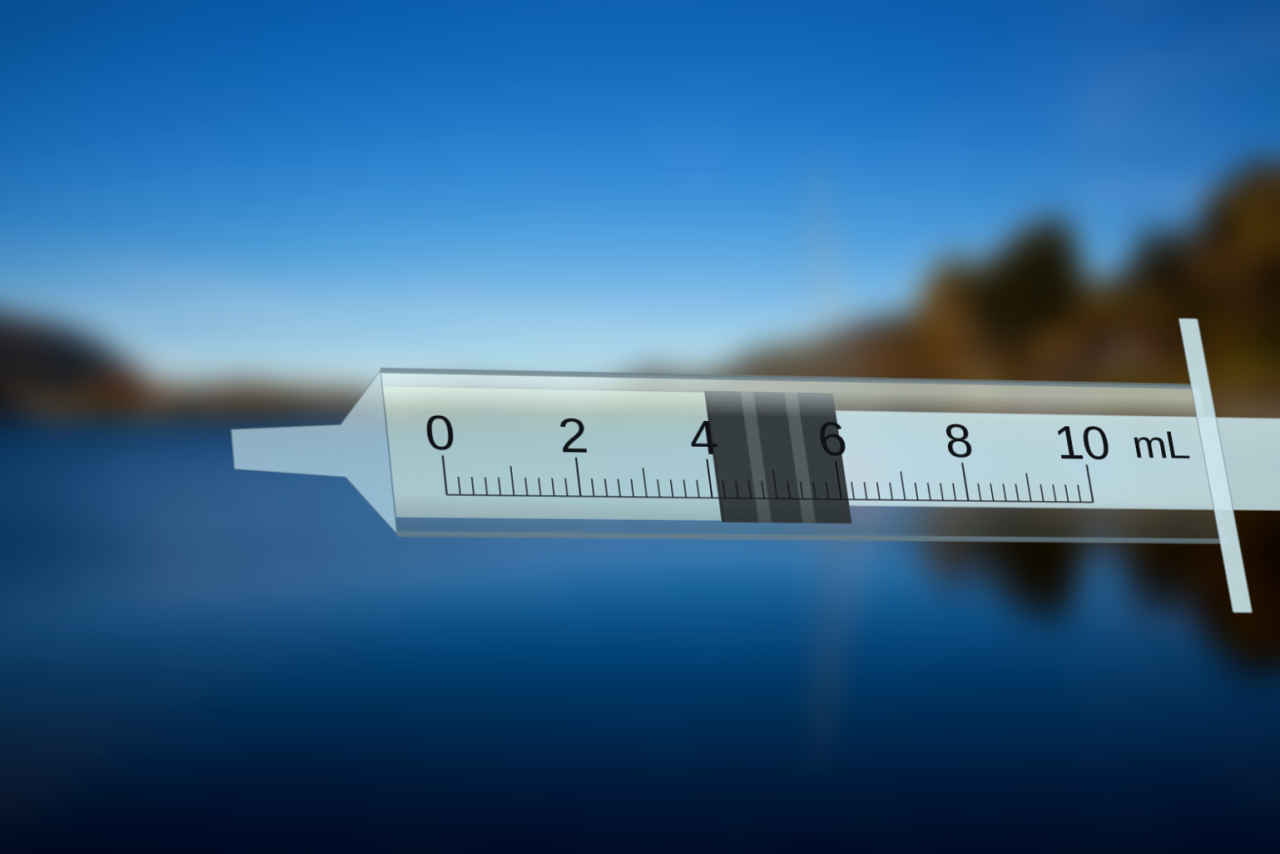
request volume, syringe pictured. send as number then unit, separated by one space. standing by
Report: 4.1 mL
